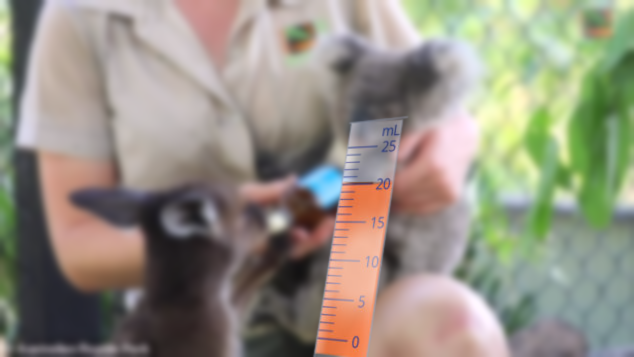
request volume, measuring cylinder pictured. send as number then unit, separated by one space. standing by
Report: 20 mL
